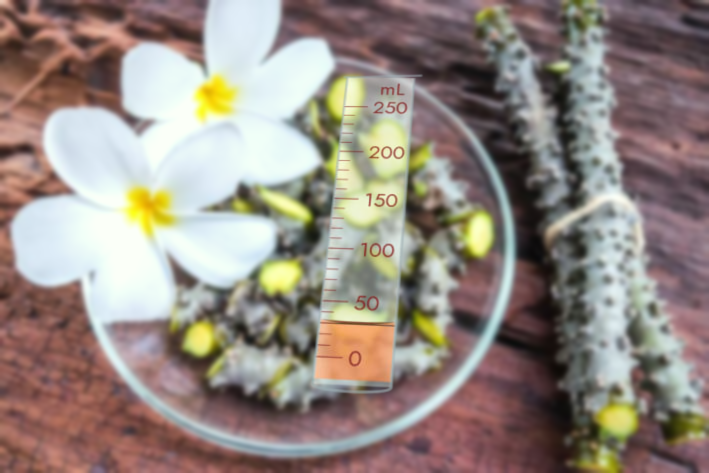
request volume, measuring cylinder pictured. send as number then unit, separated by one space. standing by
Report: 30 mL
